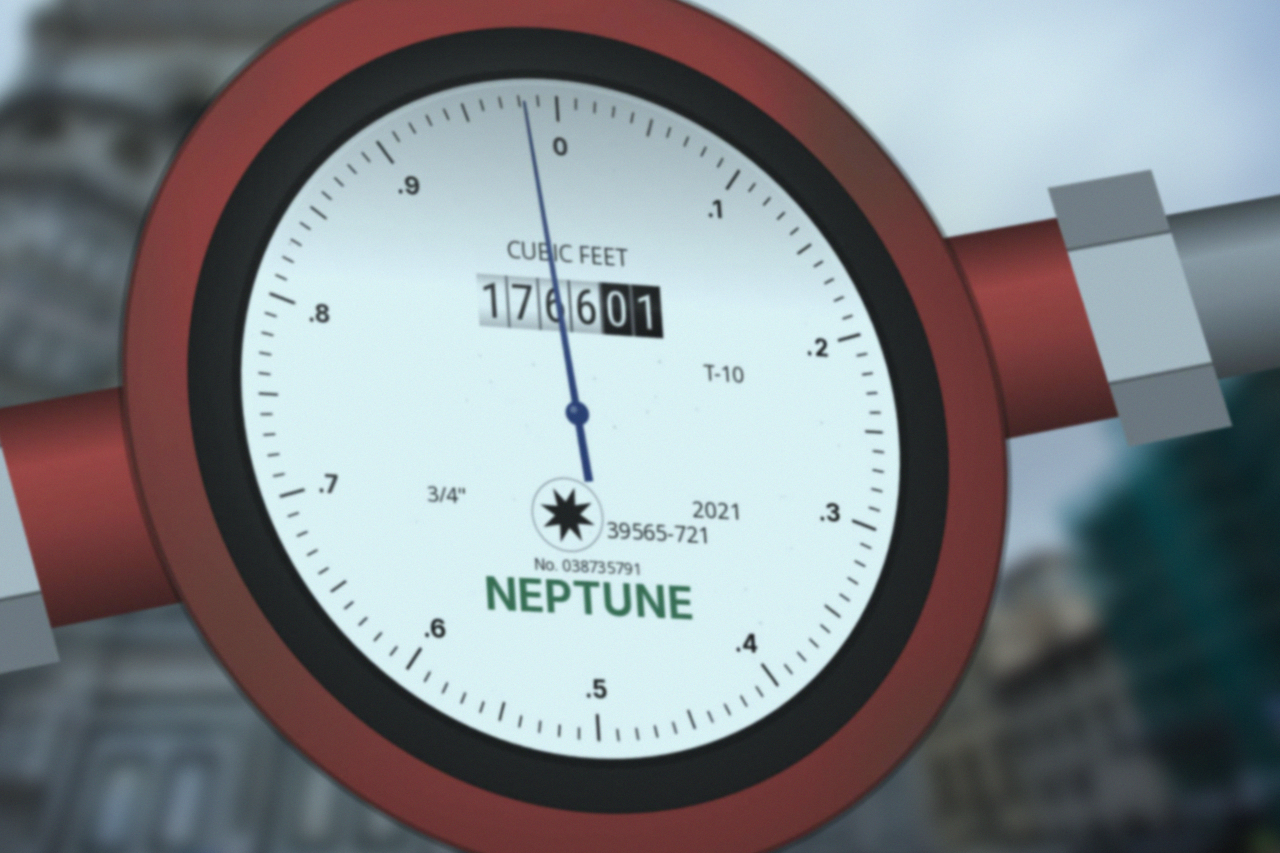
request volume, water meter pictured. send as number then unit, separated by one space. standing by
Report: 176600.98 ft³
